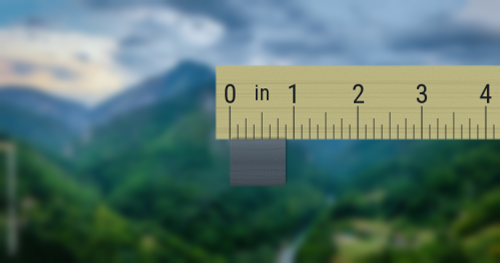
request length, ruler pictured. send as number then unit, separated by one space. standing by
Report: 0.875 in
